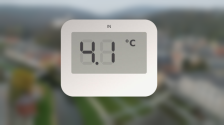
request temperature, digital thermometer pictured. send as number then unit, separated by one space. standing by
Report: 4.1 °C
